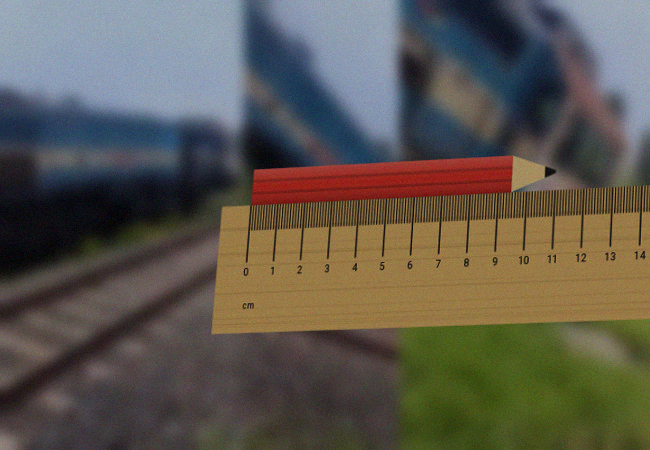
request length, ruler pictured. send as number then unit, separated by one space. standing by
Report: 11 cm
